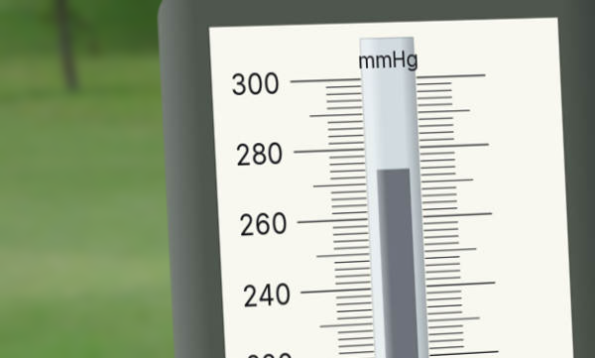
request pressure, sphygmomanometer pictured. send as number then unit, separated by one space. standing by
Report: 274 mmHg
